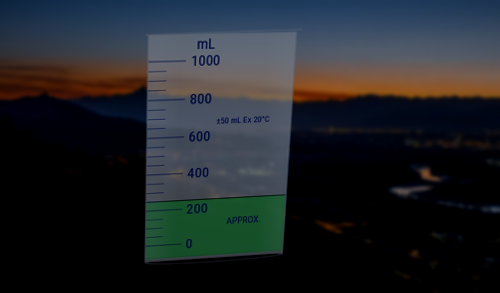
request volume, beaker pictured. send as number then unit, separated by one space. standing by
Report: 250 mL
